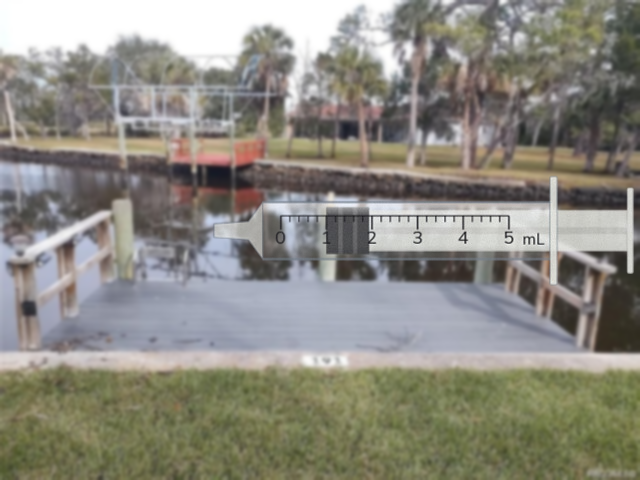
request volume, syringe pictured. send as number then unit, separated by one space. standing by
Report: 1 mL
